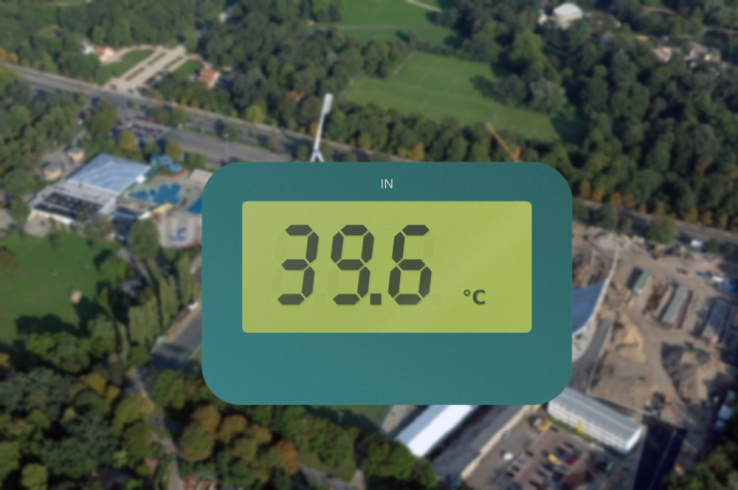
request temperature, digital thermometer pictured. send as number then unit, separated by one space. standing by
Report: 39.6 °C
